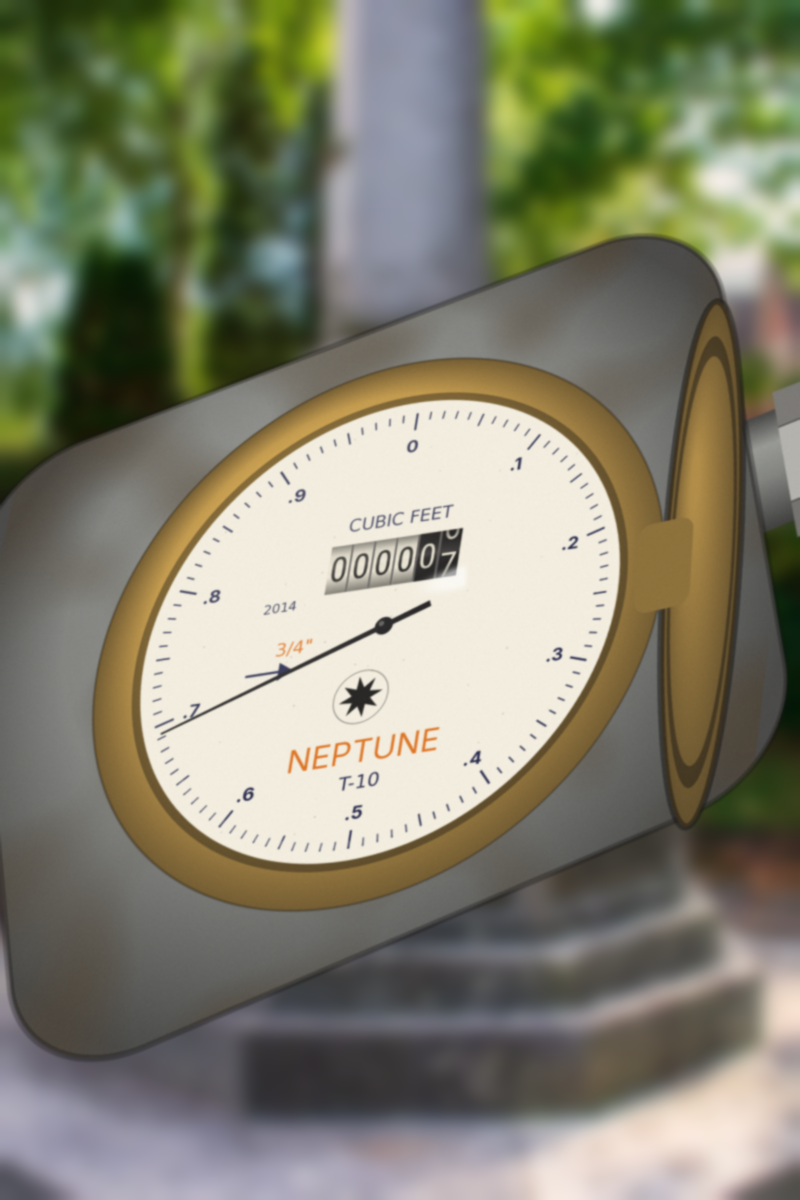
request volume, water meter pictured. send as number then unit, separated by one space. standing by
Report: 6.69 ft³
